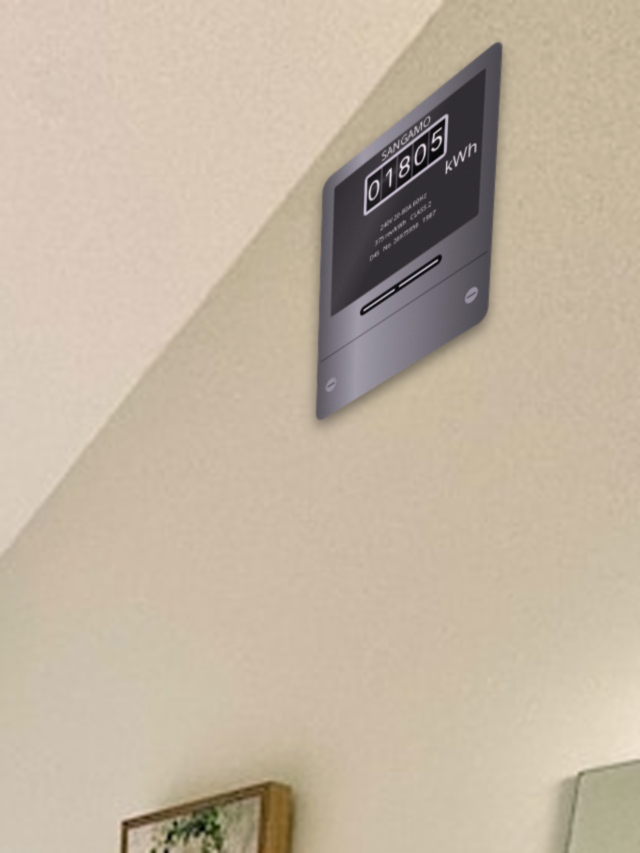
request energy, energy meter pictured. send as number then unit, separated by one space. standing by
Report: 1805 kWh
